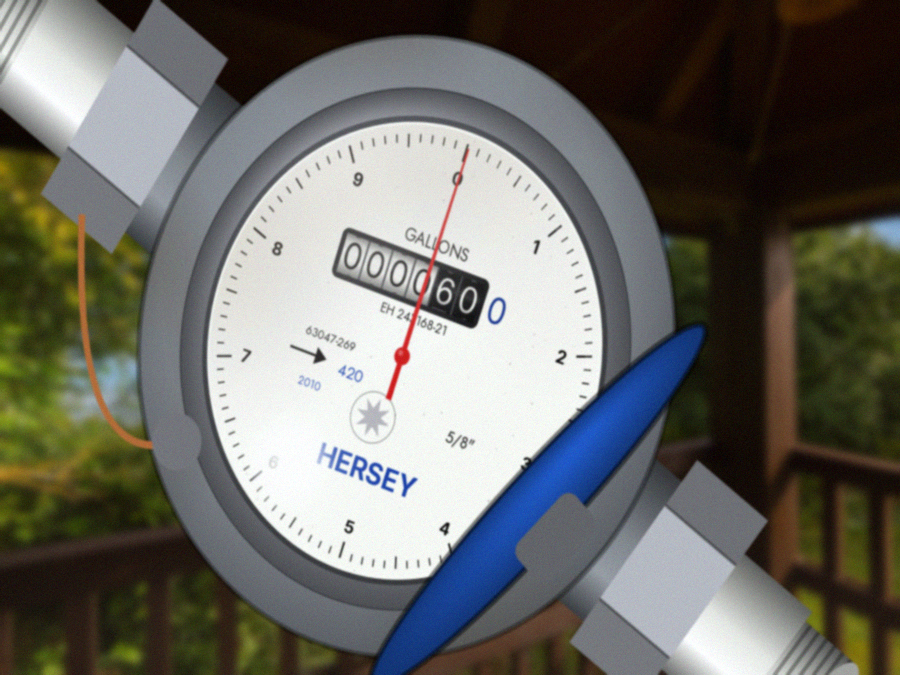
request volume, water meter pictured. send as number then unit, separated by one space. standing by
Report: 600.0 gal
